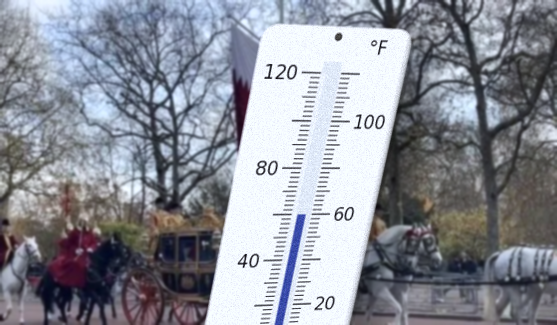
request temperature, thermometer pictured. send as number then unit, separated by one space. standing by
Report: 60 °F
